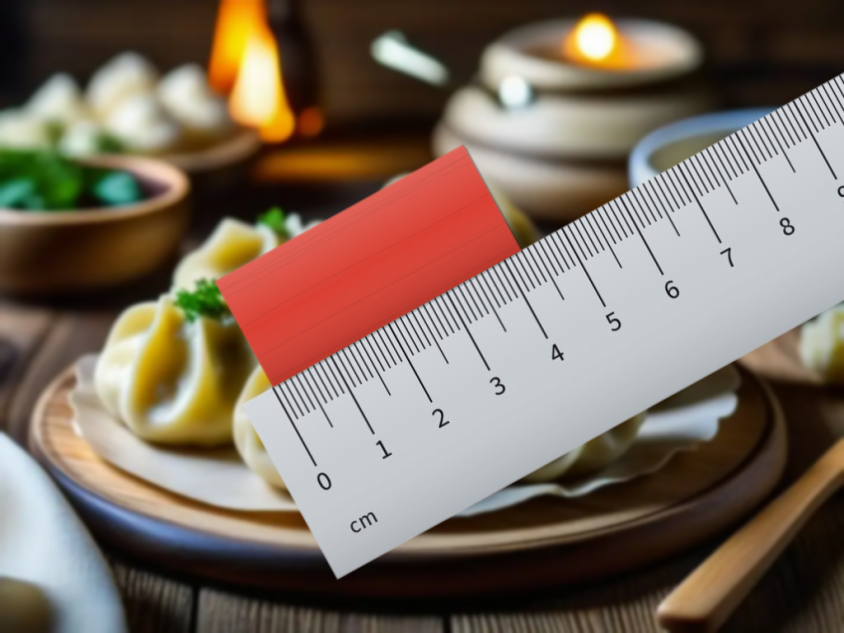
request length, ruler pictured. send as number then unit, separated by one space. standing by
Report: 4.3 cm
